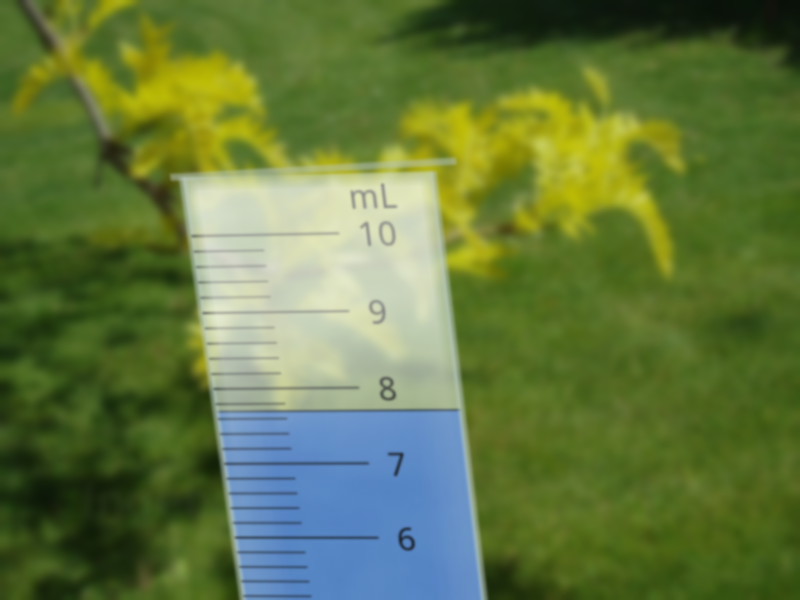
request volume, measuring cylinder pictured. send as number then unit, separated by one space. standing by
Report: 7.7 mL
